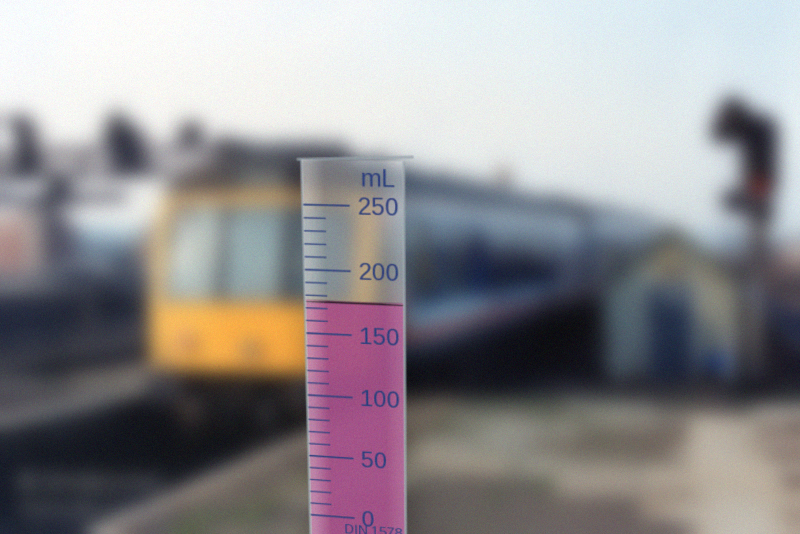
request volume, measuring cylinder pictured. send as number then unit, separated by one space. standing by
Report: 175 mL
